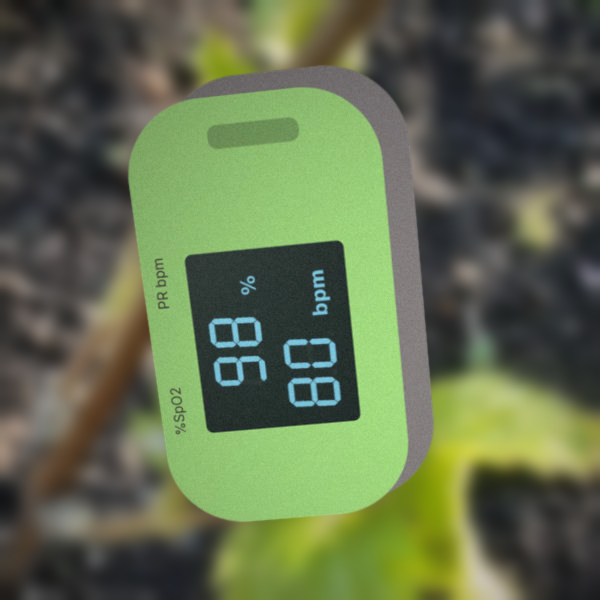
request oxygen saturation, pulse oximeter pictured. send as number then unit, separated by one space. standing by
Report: 98 %
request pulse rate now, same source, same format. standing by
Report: 80 bpm
